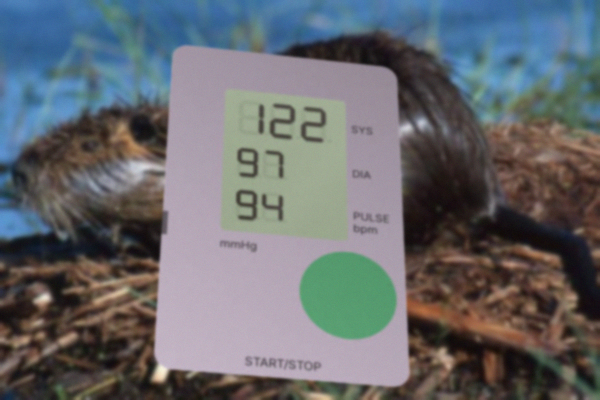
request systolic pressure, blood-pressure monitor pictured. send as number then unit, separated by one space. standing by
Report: 122 mmHg
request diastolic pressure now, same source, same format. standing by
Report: 97 mmHg
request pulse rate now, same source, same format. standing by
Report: 94 bpm
